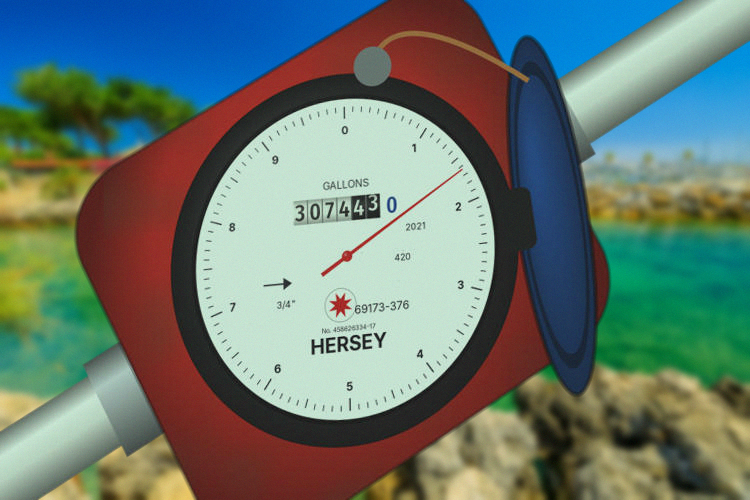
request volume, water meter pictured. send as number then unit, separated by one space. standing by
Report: 3074431.6 gal
